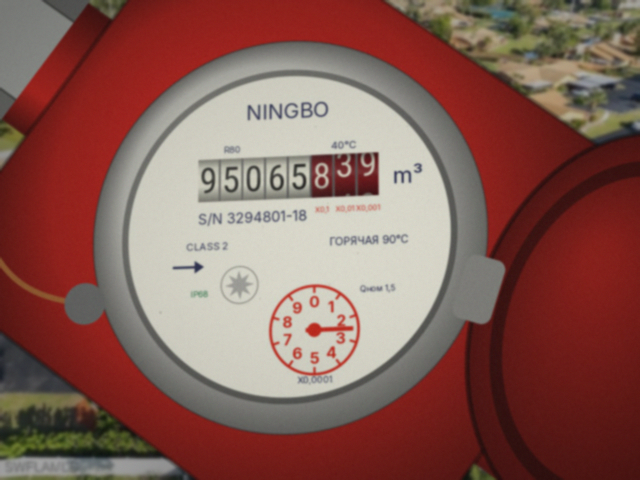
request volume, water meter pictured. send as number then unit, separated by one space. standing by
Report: 95065.8392 m³
